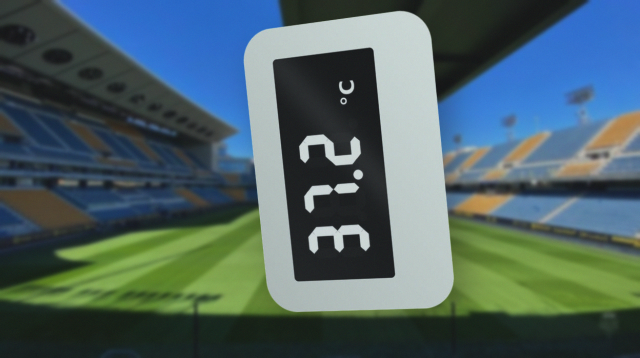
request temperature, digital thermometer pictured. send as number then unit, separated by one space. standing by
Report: 37.2 °C
